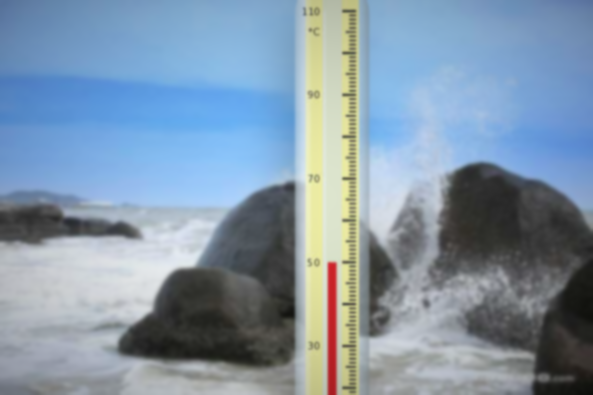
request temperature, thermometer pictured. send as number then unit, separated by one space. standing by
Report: 50 °C
